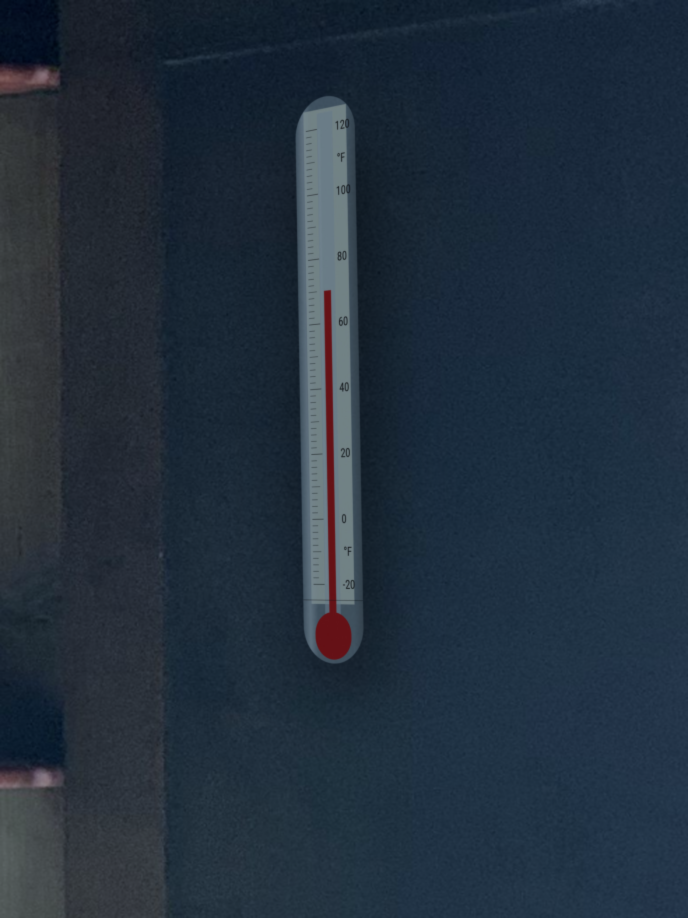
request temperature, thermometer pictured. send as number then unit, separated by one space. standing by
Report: 70 °F
